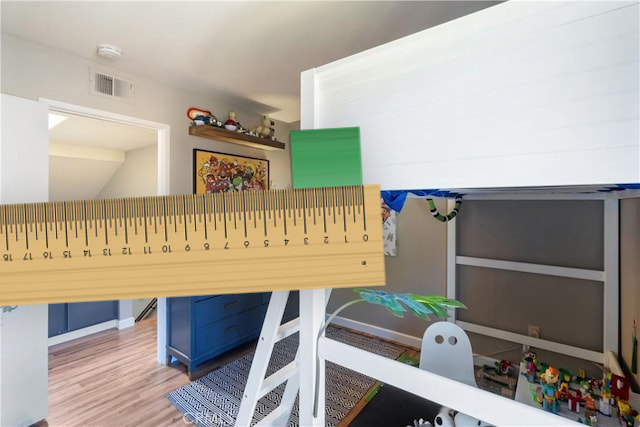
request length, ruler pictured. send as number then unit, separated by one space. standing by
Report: 3.5 in
